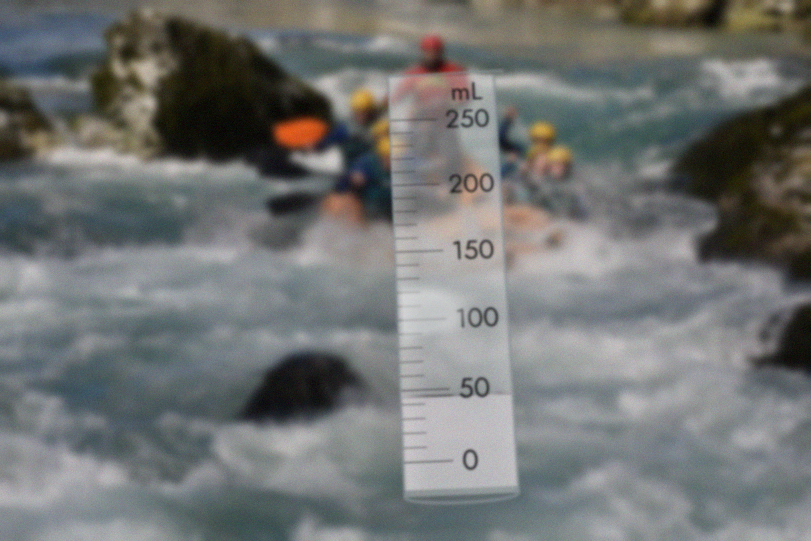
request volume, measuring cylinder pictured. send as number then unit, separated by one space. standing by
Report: 45 mL
